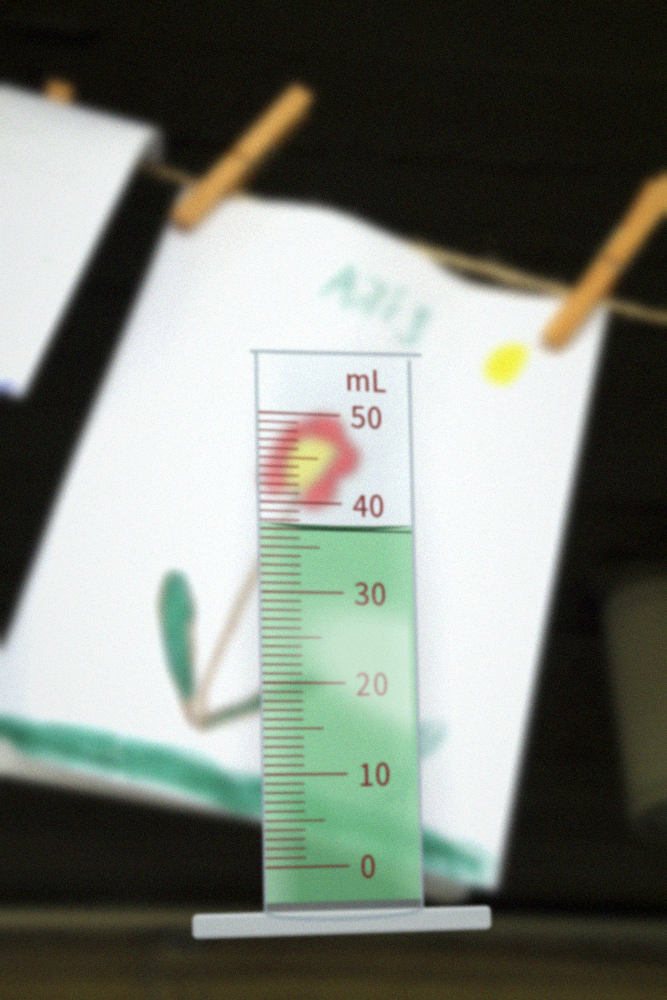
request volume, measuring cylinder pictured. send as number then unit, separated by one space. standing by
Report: 37 mL
